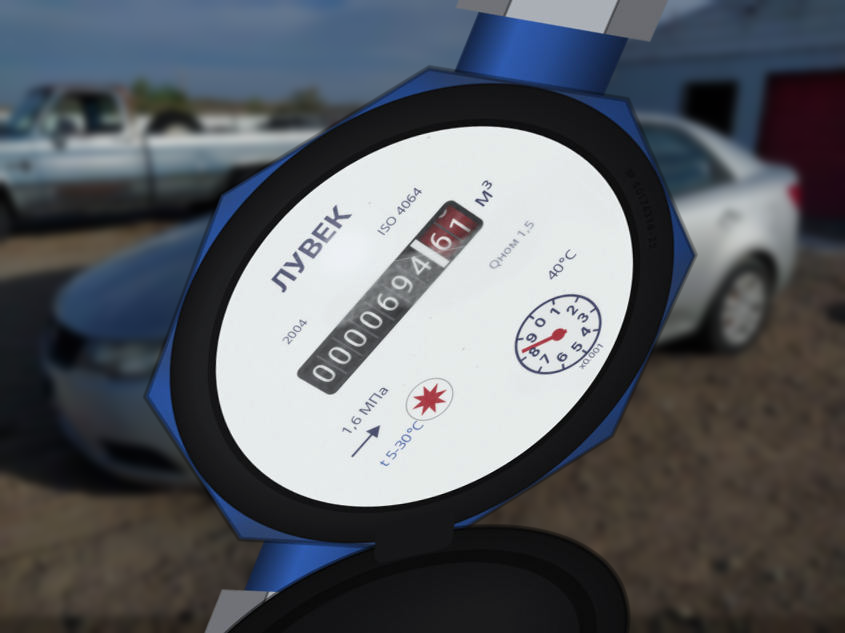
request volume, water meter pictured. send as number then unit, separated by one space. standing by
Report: 694.608 m³
